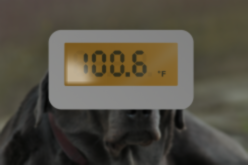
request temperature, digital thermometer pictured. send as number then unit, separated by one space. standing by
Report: 100.6 °F
